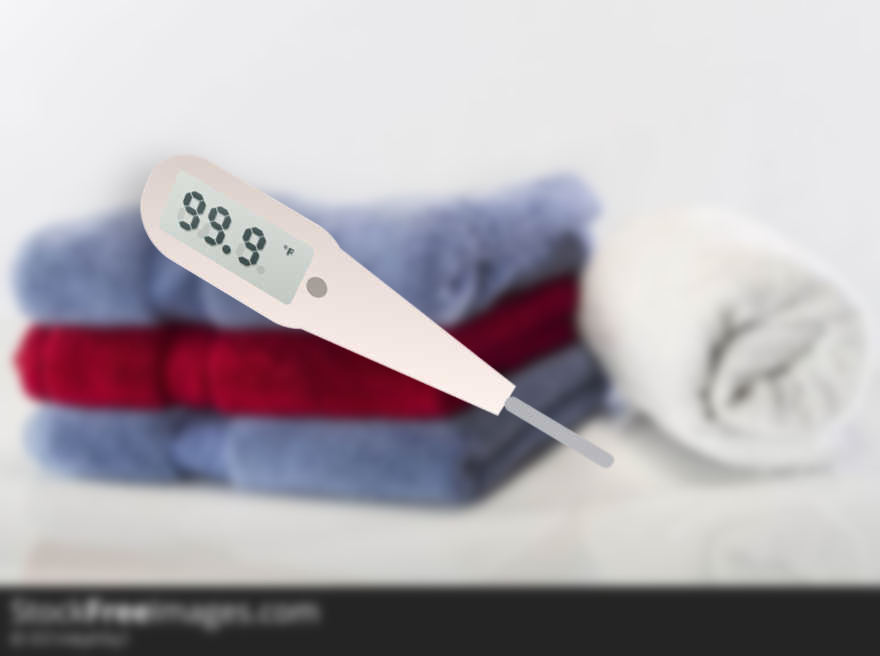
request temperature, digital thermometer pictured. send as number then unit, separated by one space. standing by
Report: 99.9 °F
